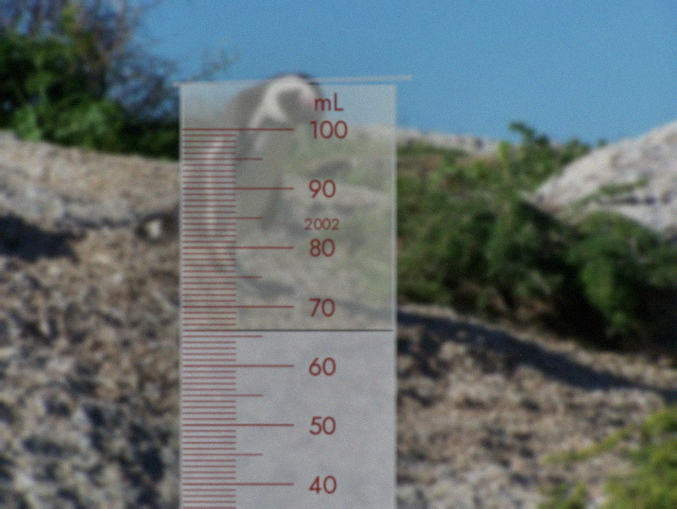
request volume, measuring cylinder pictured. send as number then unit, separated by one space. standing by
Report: 66 mL
